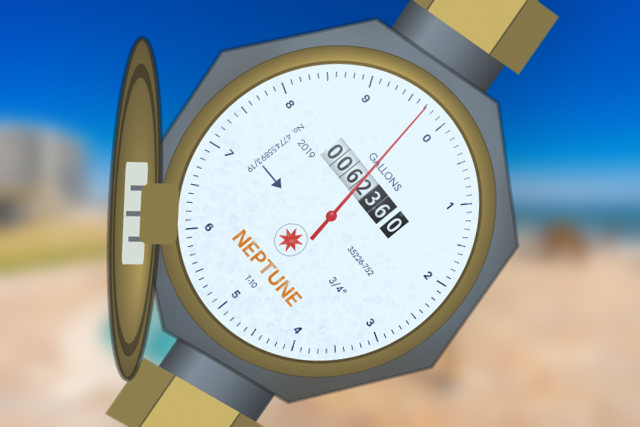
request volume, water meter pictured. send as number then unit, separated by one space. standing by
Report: 62359.7 gal
